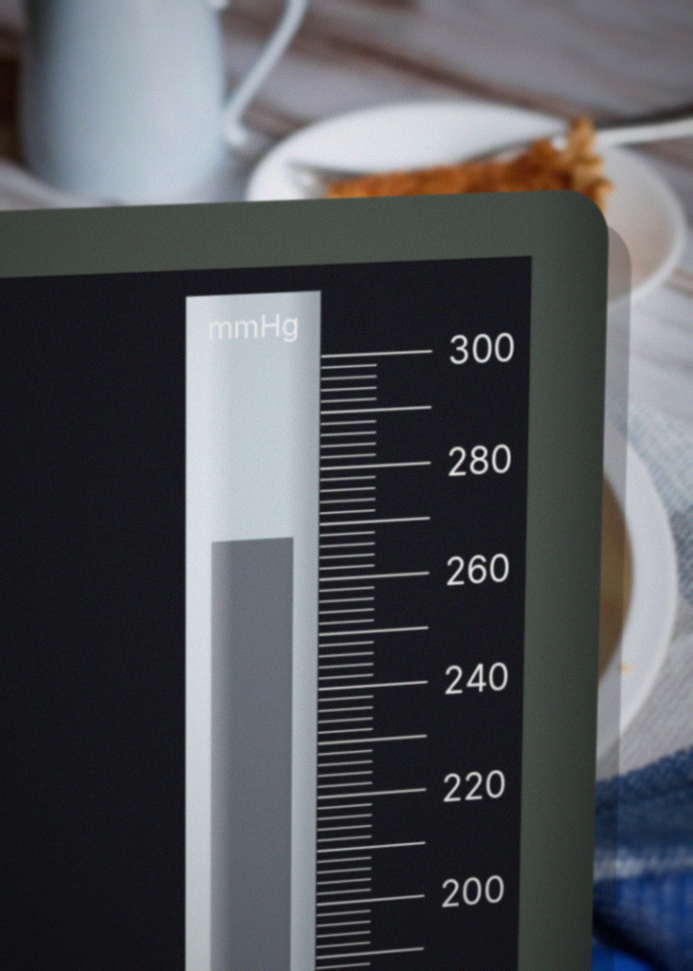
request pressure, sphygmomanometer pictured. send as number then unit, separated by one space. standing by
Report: 268 mmHg
